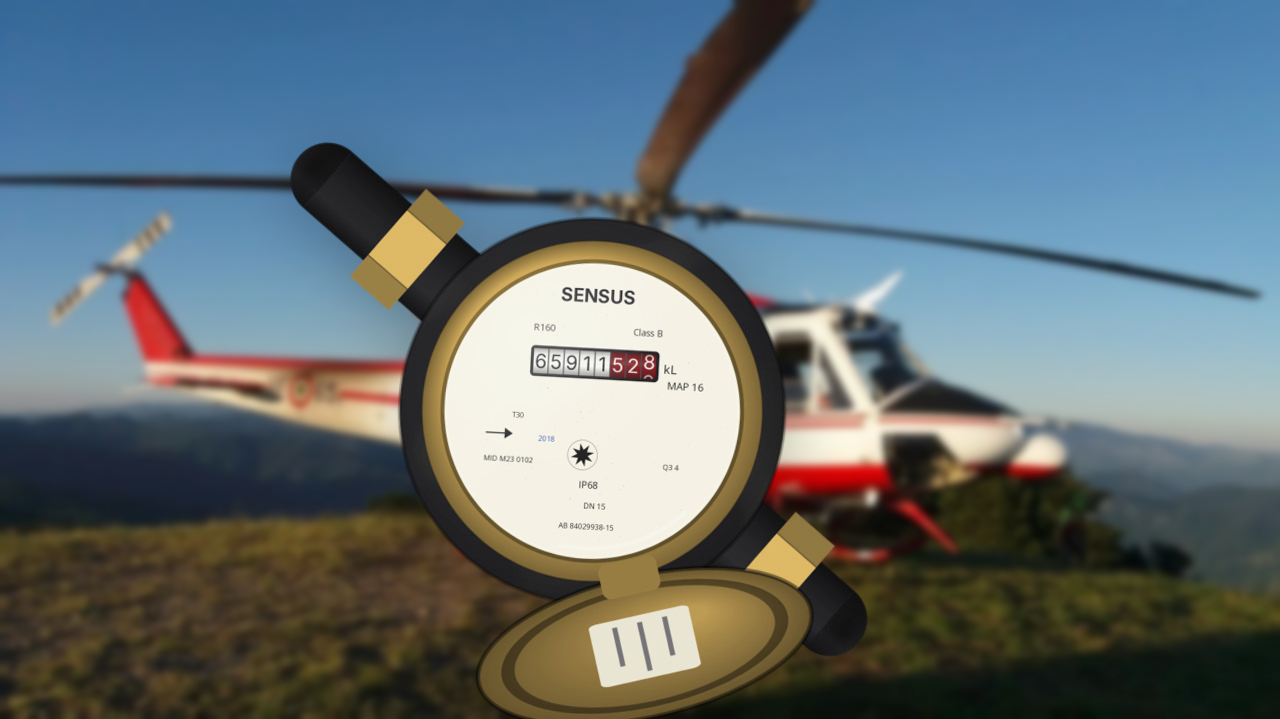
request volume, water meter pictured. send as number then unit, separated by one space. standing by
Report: 65911.528 kL
